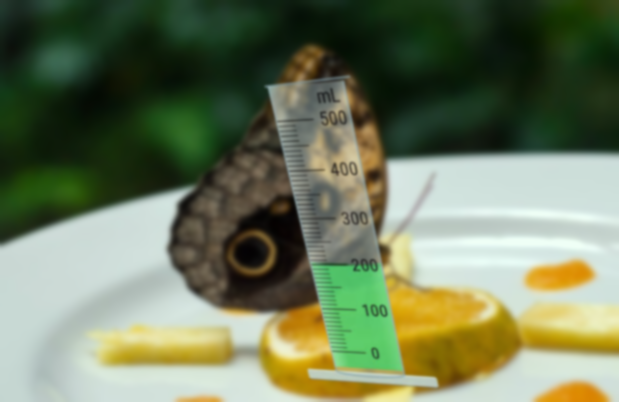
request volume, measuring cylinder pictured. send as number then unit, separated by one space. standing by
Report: 200 mL
